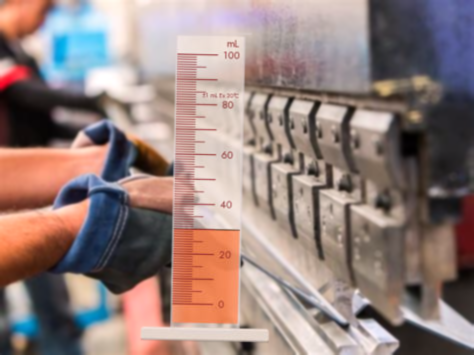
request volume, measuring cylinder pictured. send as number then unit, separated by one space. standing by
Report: 30 mL
